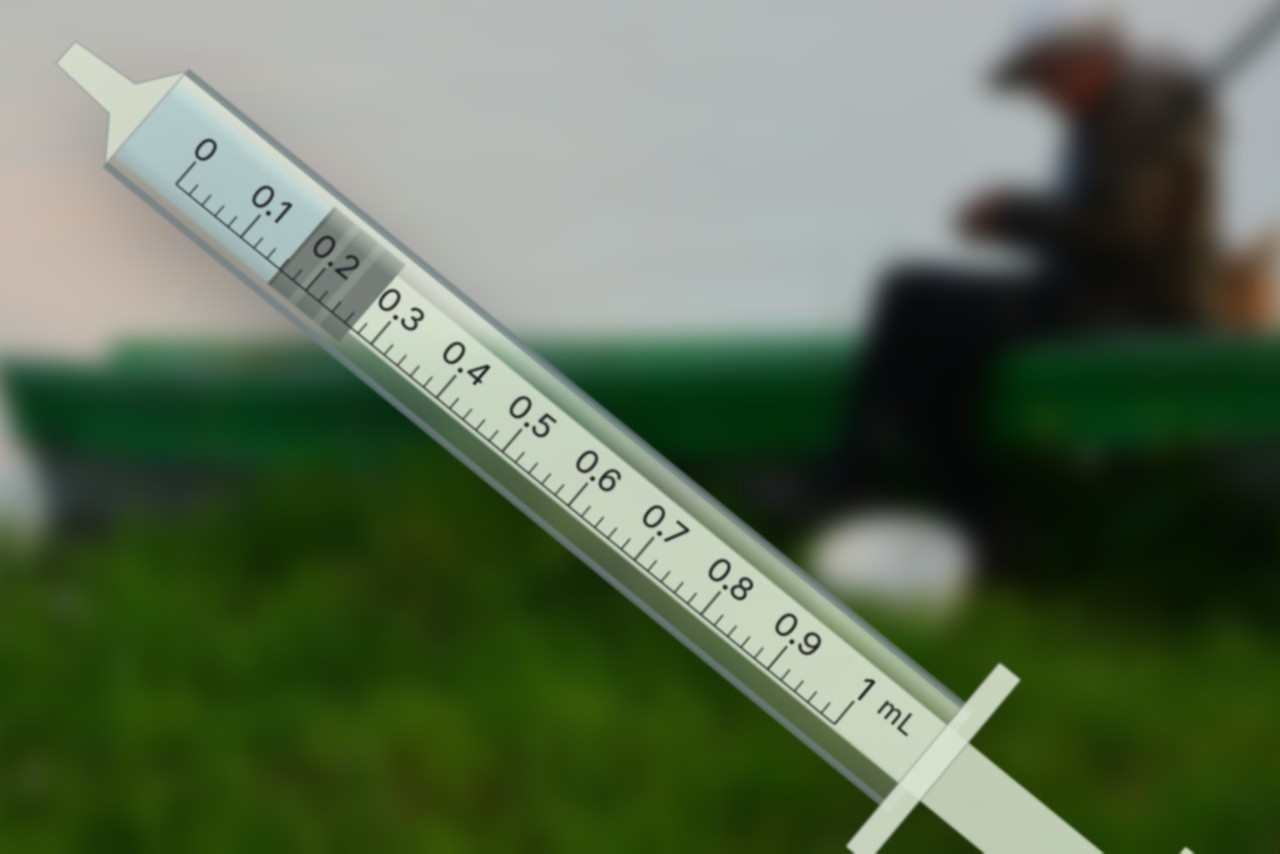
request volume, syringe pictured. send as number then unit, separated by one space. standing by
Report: 0.16 mL
